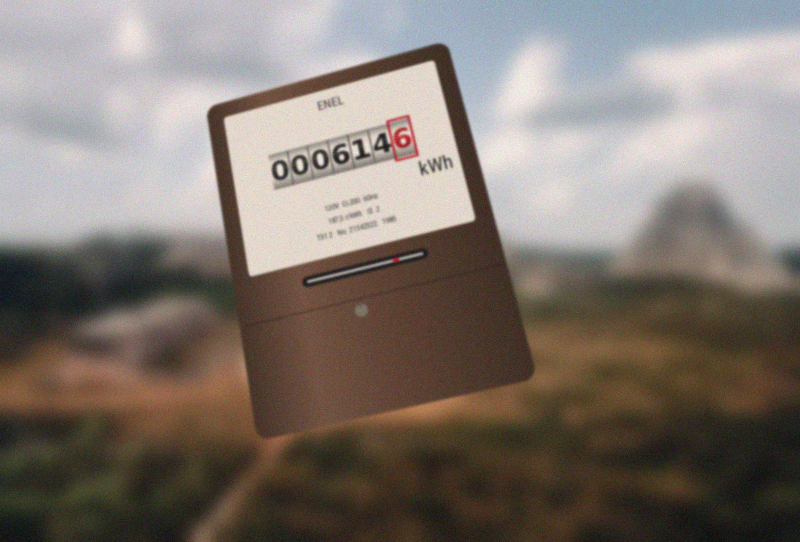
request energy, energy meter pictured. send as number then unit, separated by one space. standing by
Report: 614.6 kWh
